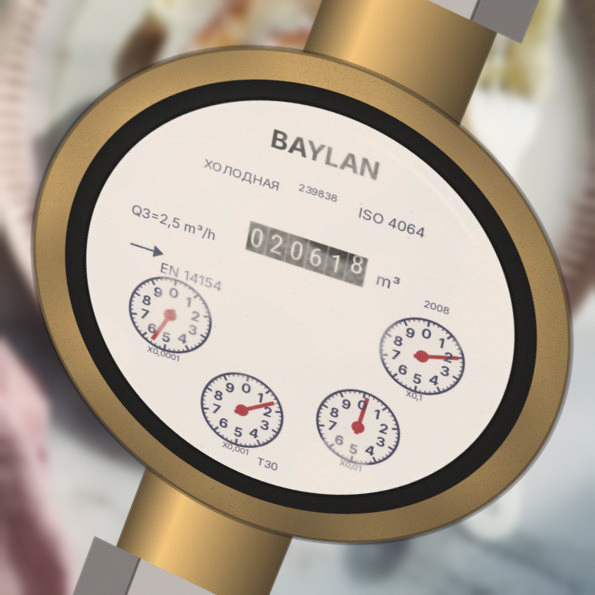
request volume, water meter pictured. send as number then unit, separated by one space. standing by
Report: 20618.2015 m³
